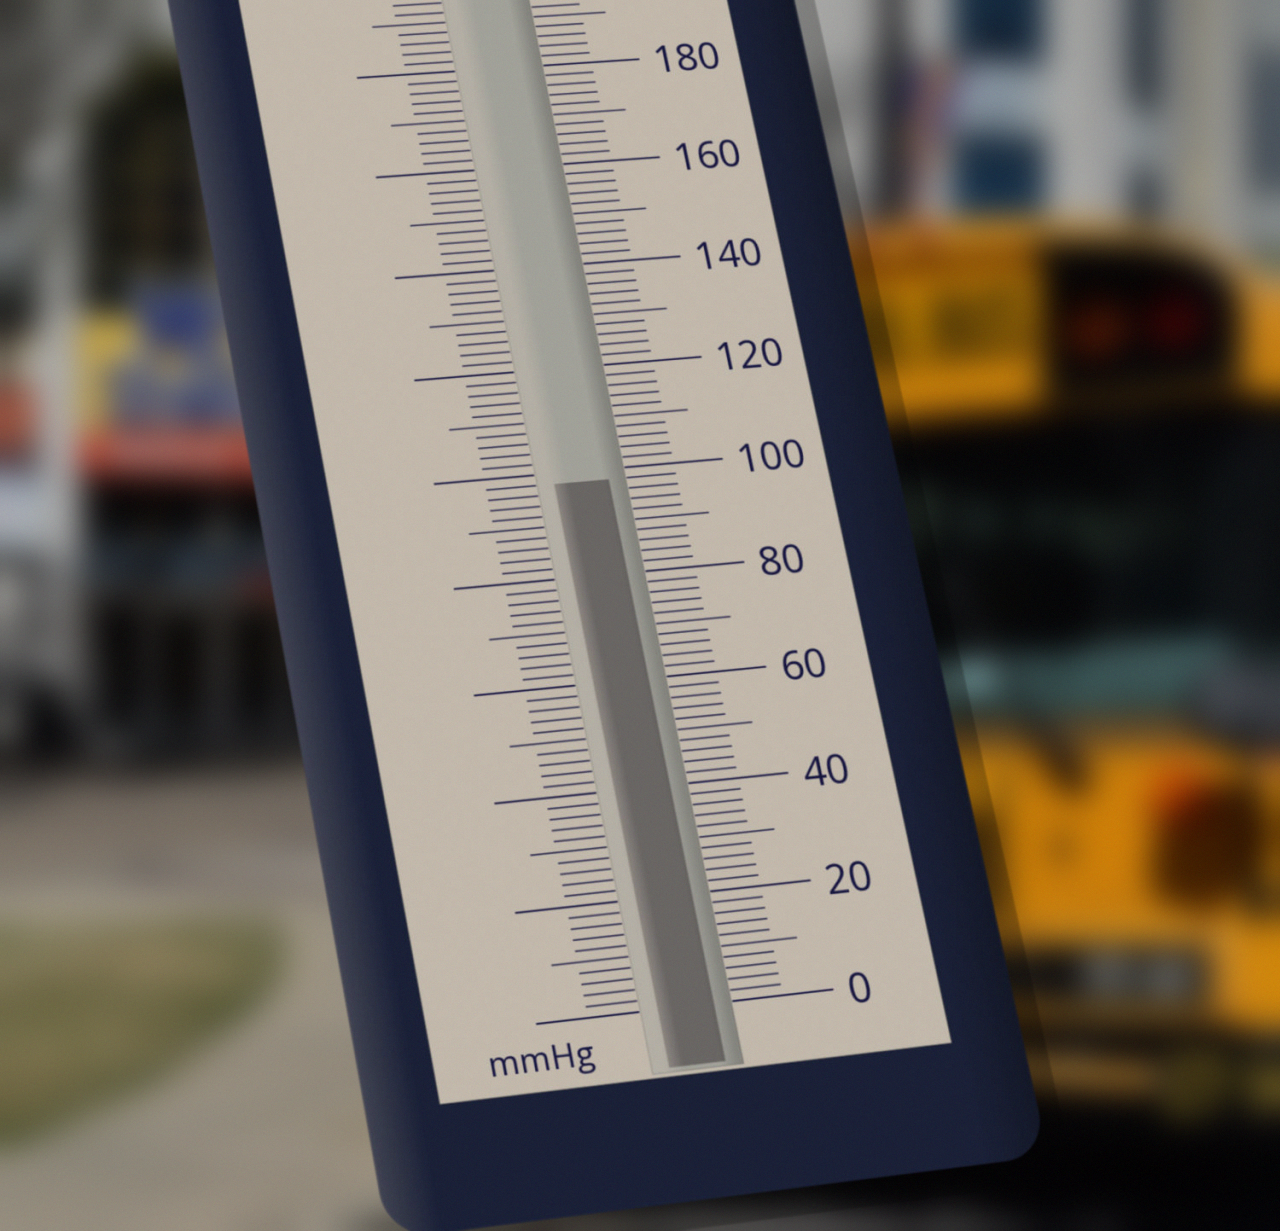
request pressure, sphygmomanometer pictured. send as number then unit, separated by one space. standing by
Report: 98 mmHg
